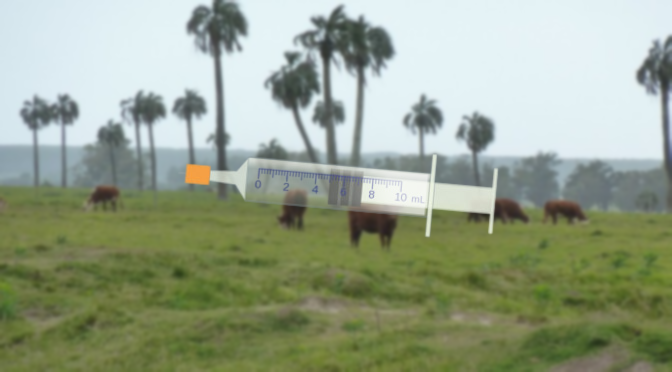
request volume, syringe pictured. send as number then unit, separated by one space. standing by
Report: 5 mL
